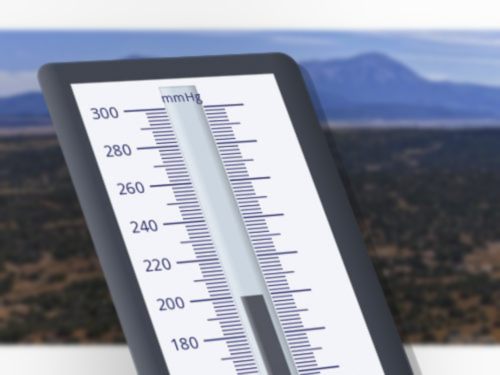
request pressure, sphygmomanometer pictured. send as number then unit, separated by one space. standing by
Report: 200 mmHg
